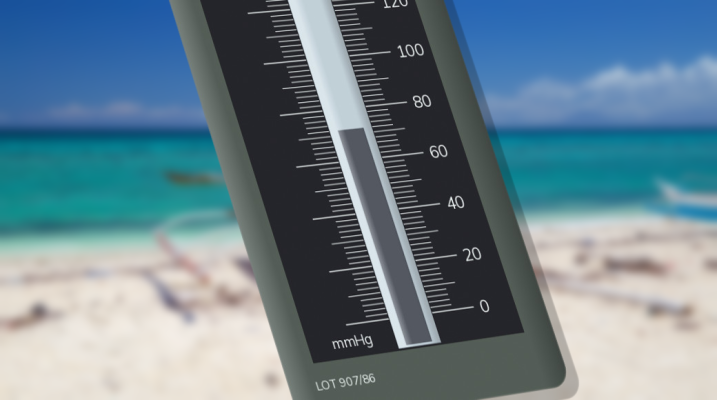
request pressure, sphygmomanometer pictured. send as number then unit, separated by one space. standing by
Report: 72 mmHg
